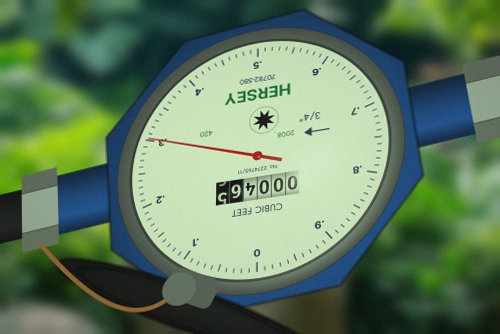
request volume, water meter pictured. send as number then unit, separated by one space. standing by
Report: 465.30 ft³
